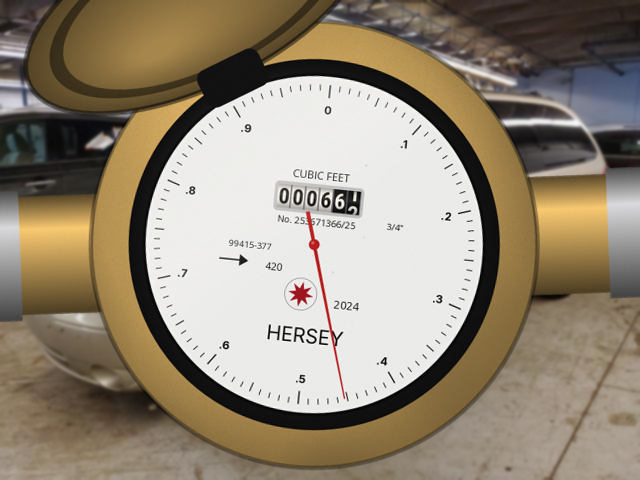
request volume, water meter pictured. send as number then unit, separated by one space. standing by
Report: 661.45 ft³
